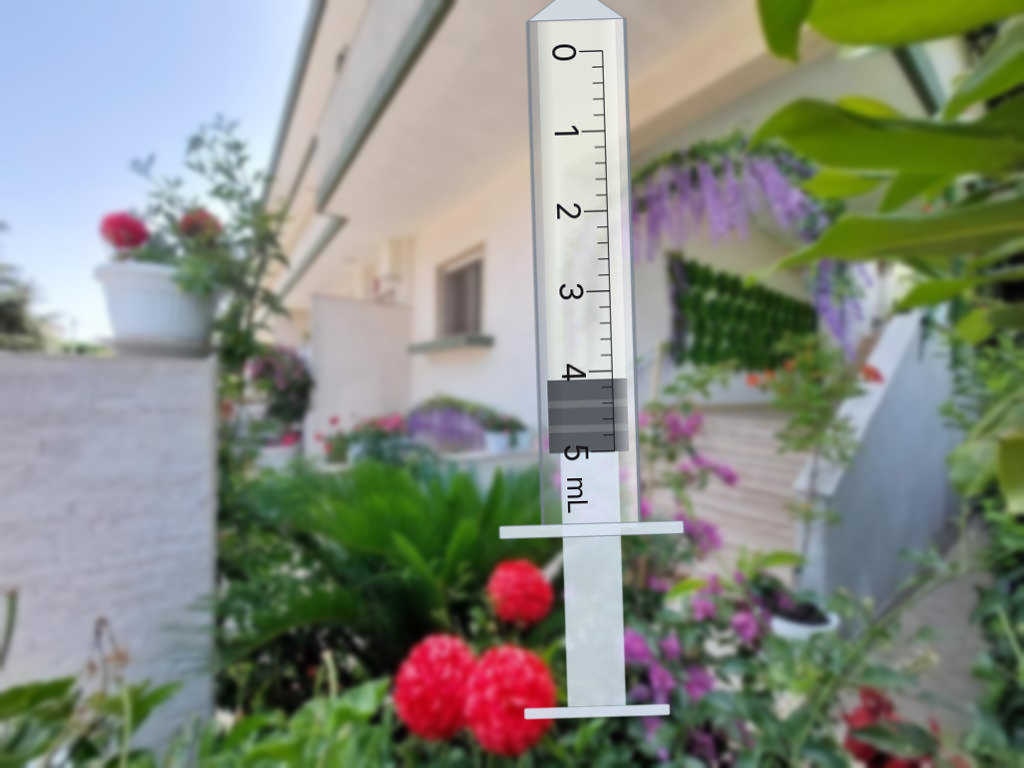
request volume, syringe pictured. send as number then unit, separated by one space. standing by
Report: 4.1 mL
